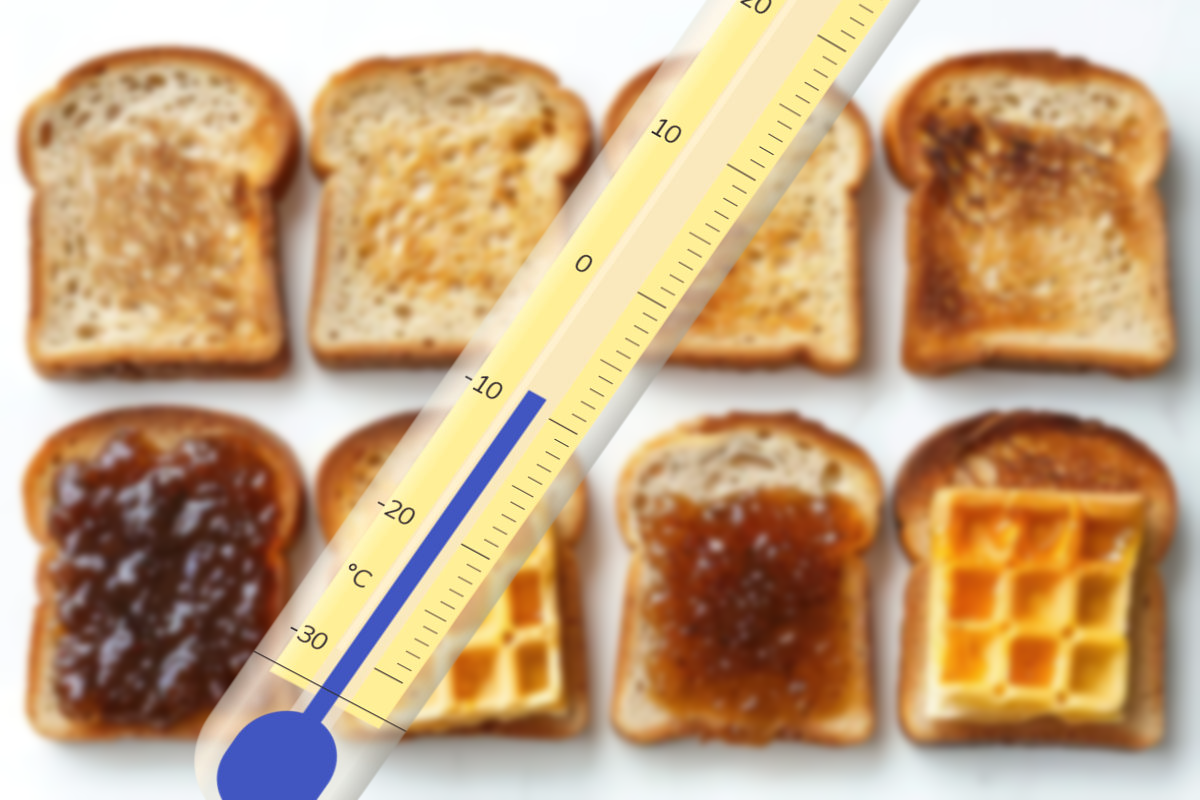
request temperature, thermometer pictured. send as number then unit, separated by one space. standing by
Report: -9 °C
